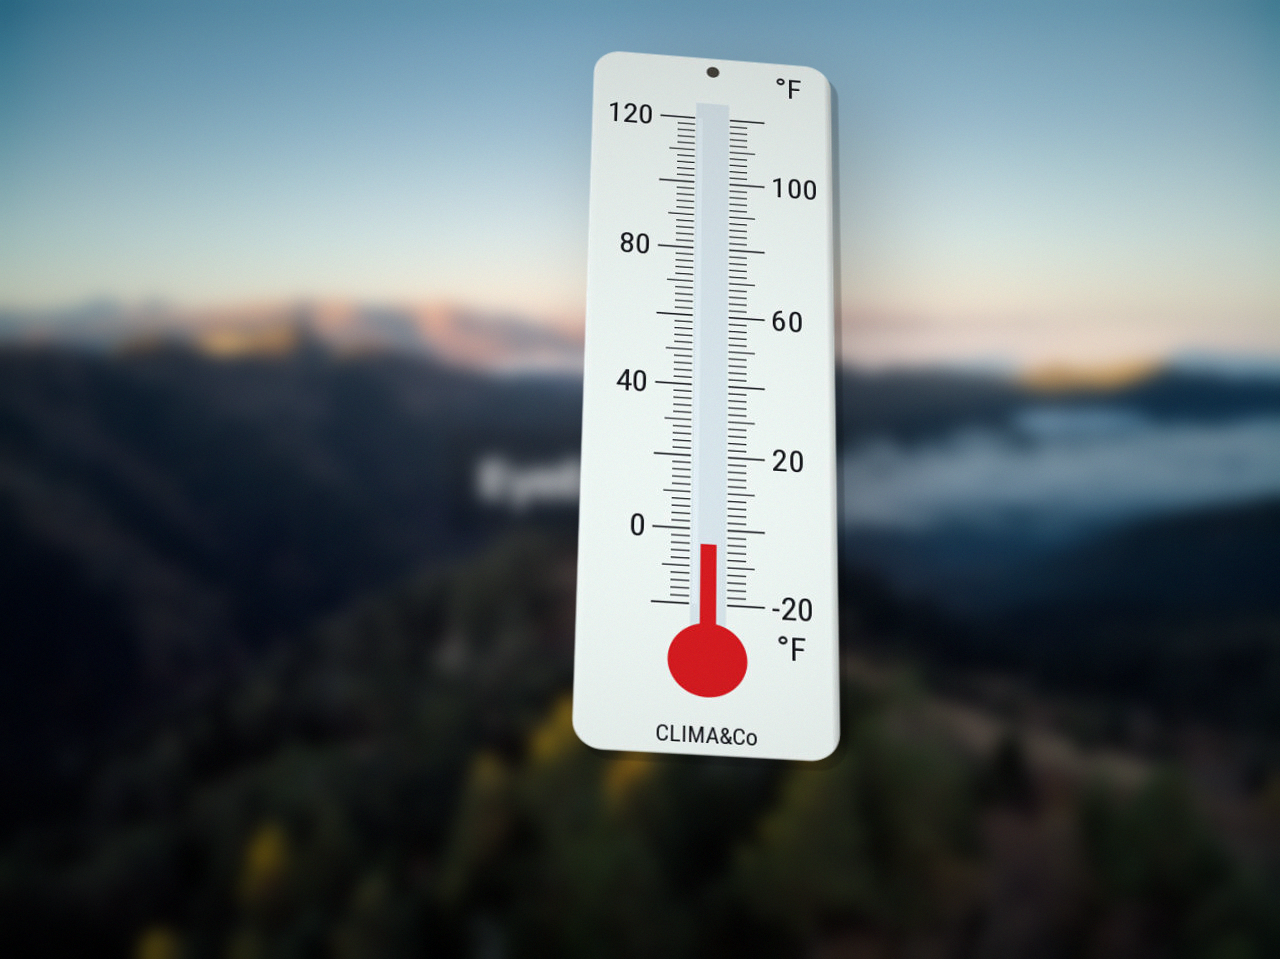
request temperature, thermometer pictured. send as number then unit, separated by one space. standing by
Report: -4 °F
